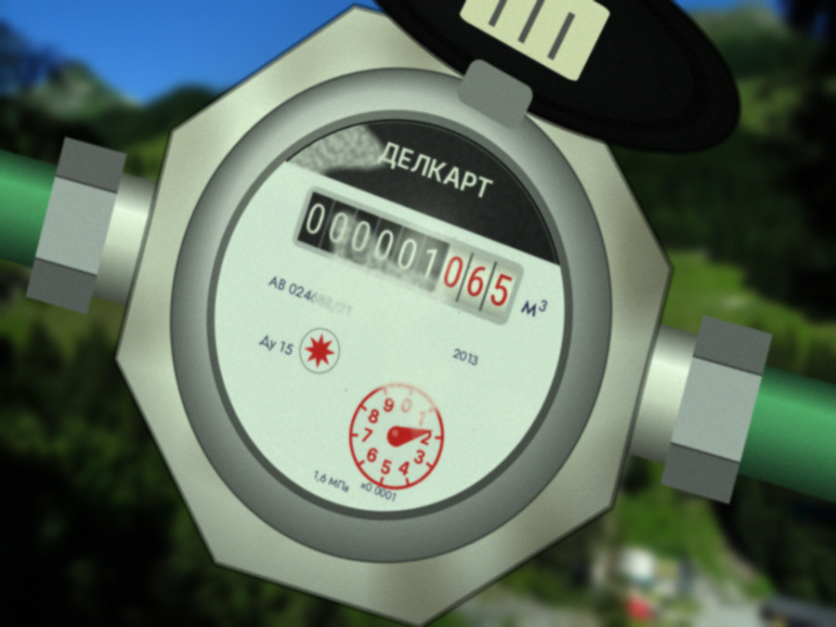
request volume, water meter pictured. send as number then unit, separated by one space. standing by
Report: 1.0651 m³
